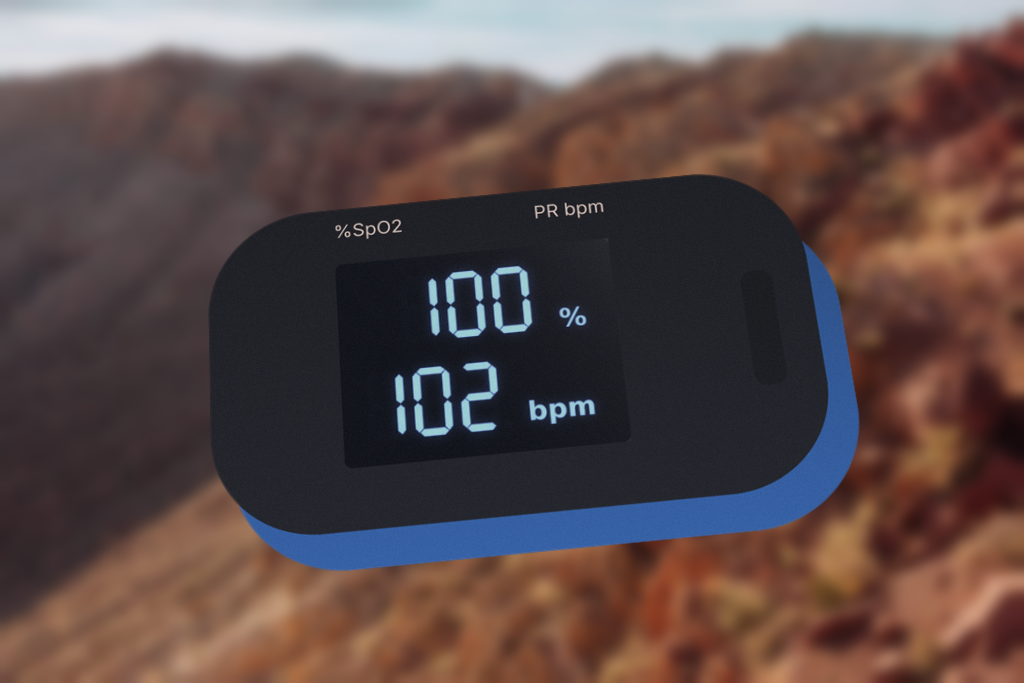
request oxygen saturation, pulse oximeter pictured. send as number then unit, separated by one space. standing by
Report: 100 %
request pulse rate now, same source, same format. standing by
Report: 102 bpm
